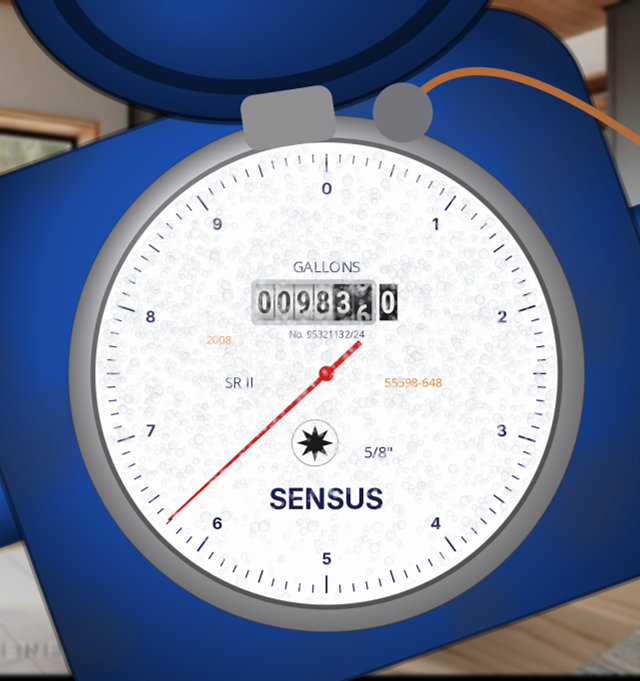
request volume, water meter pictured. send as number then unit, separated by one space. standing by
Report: 98356.3 gal
